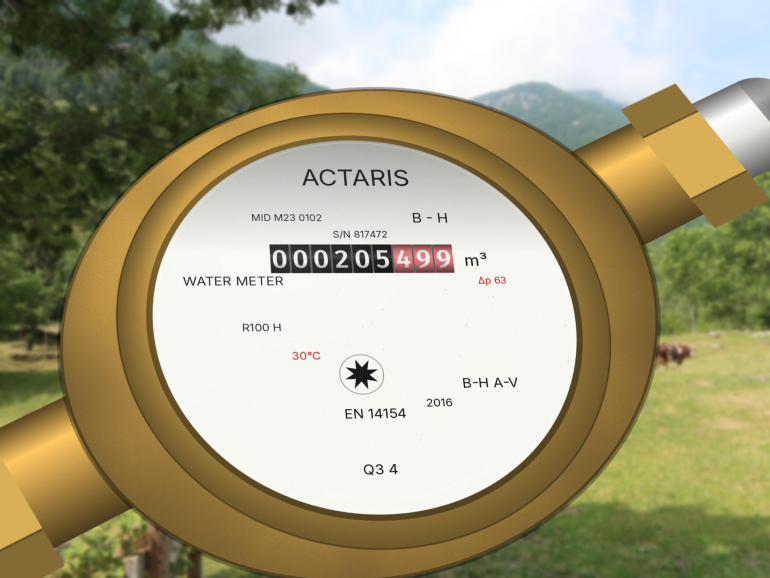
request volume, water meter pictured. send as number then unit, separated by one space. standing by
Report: 205.499 m³
